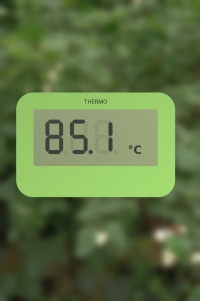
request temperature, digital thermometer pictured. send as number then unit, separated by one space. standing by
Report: 85.1 °C
